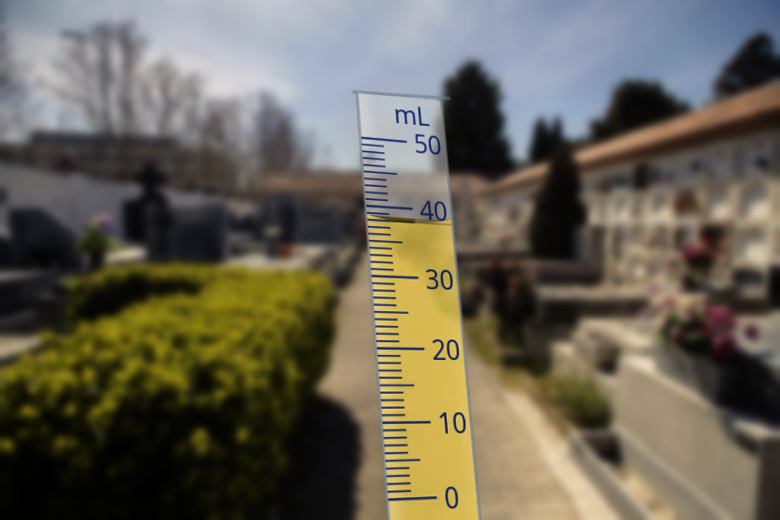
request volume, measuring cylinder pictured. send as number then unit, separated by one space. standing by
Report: 38 mL
